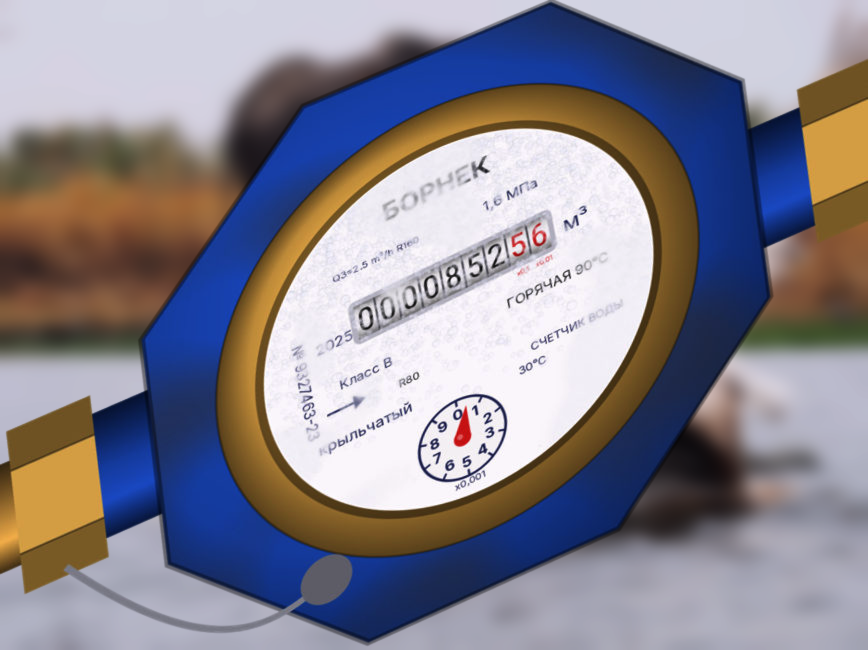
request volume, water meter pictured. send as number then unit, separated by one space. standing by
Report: 852.560 m³
